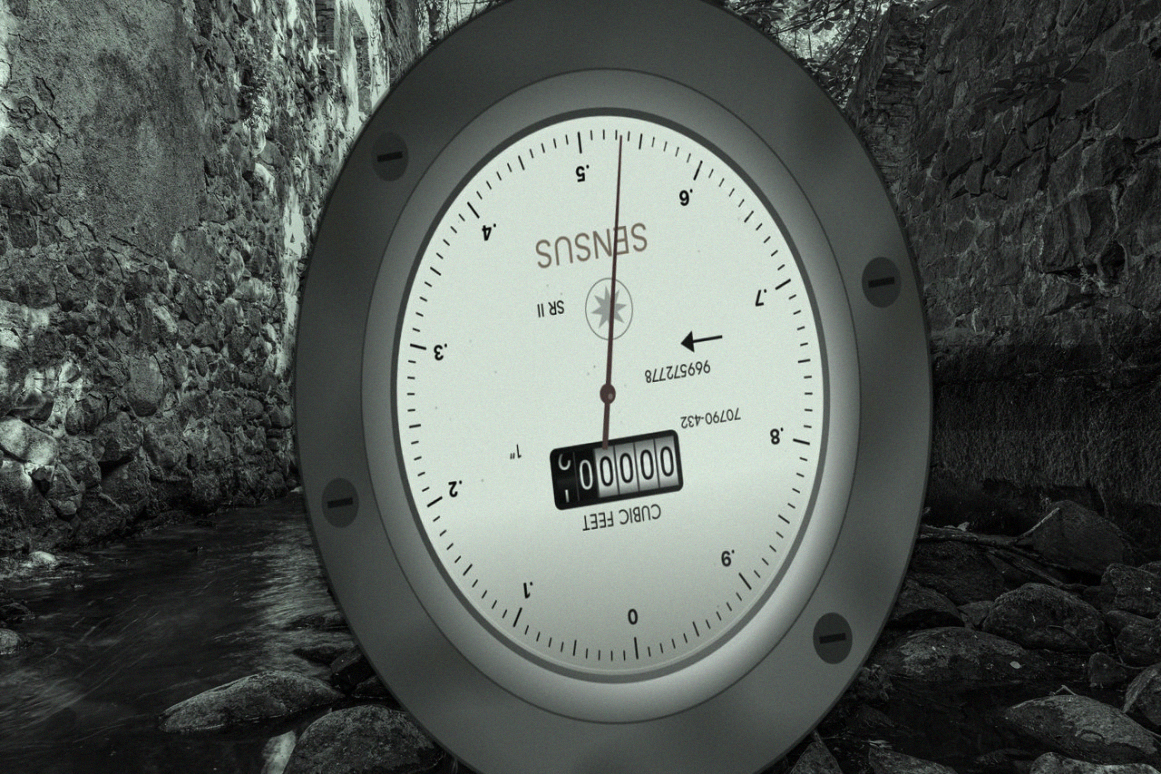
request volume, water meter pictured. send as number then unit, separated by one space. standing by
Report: 1.53 ft³
